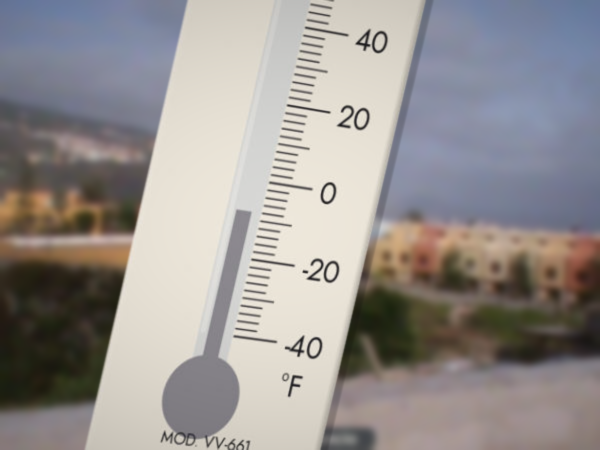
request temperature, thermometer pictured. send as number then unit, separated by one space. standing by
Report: -8 °F
